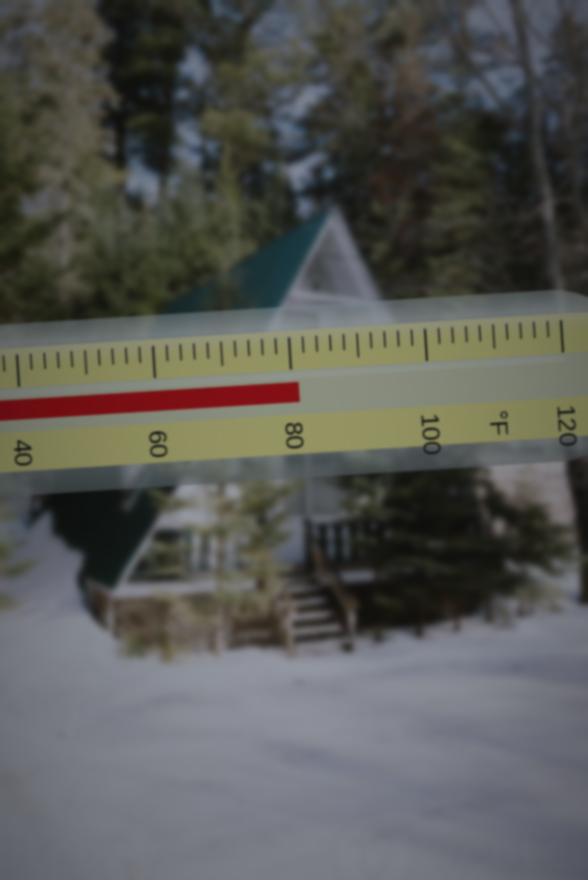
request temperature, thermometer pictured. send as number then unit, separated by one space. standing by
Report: 81 °F
